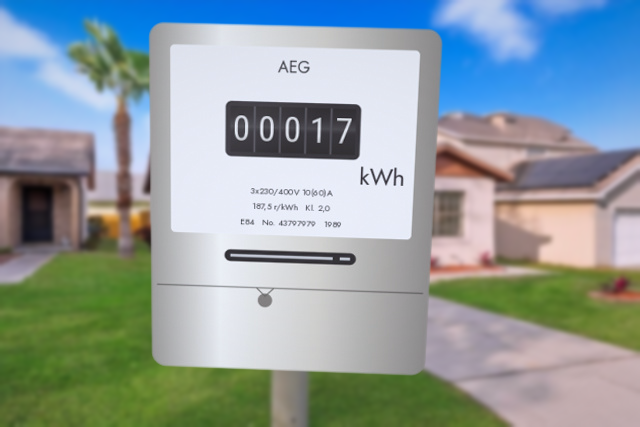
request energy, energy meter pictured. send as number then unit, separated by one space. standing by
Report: 17 kWh
